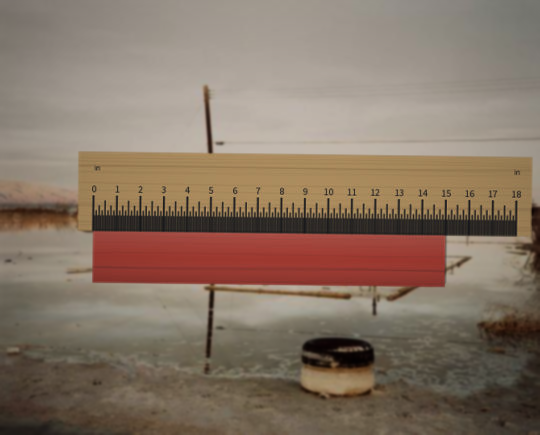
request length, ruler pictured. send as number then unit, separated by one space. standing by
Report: 15 in
